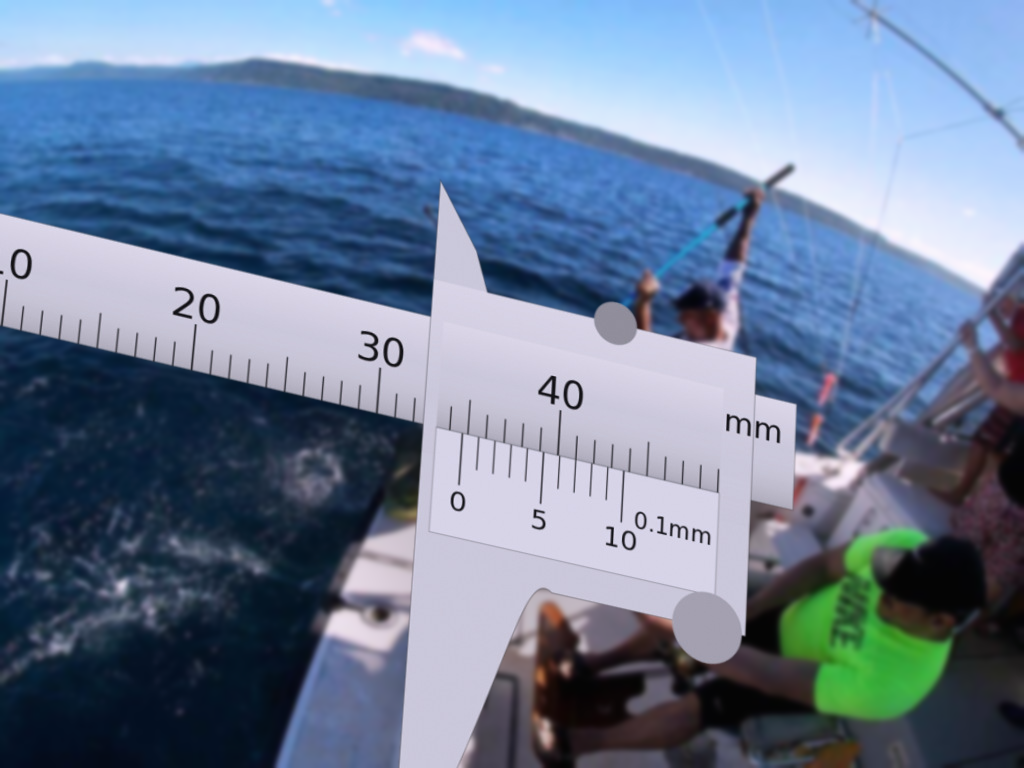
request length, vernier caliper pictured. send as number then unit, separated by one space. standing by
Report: 34.7 mm
